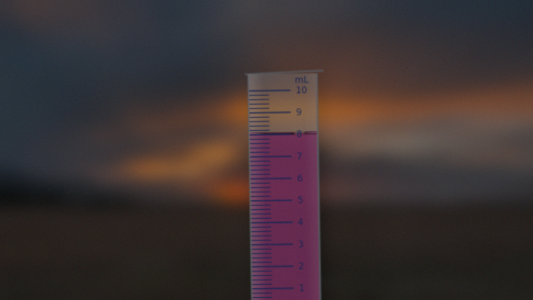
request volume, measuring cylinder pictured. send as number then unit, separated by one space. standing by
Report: 8 mL
